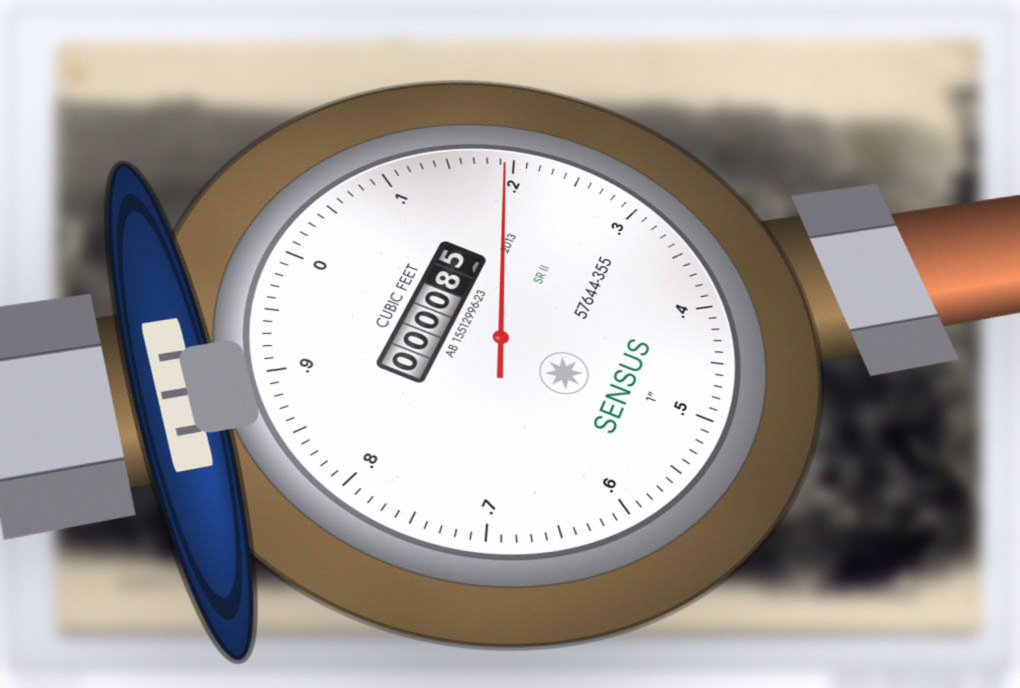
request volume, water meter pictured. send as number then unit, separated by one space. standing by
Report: 85.19 ft³
